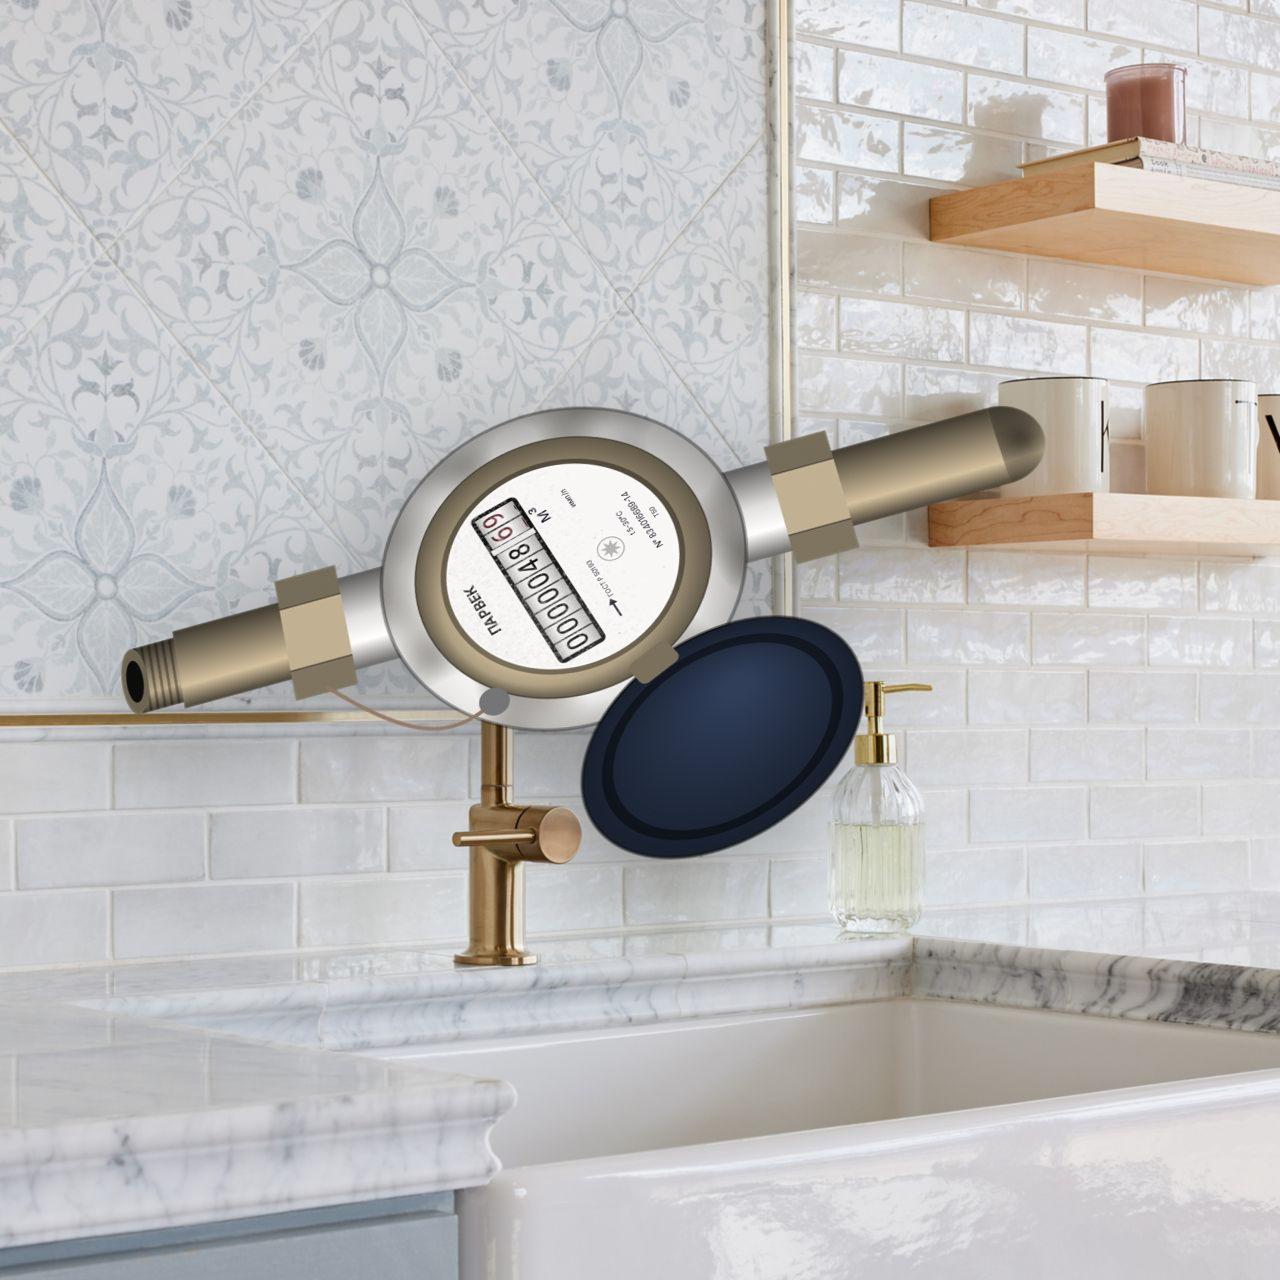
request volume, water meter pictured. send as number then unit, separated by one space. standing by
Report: 48.69 m³
